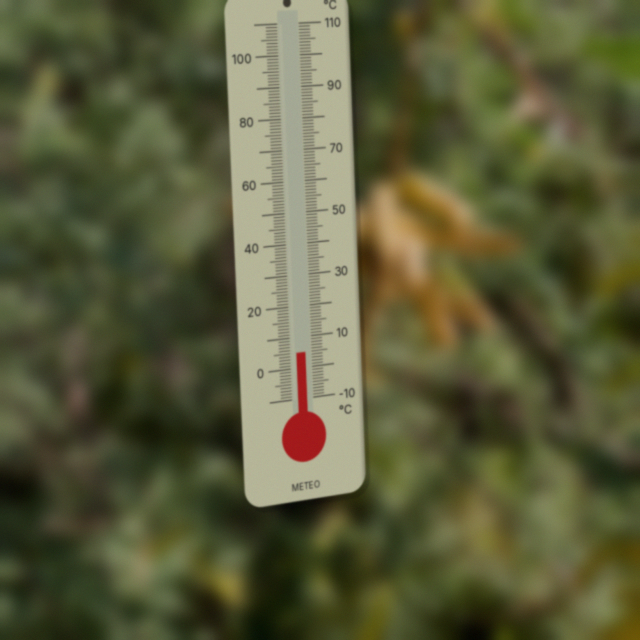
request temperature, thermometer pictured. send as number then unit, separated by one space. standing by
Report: 5 °C
